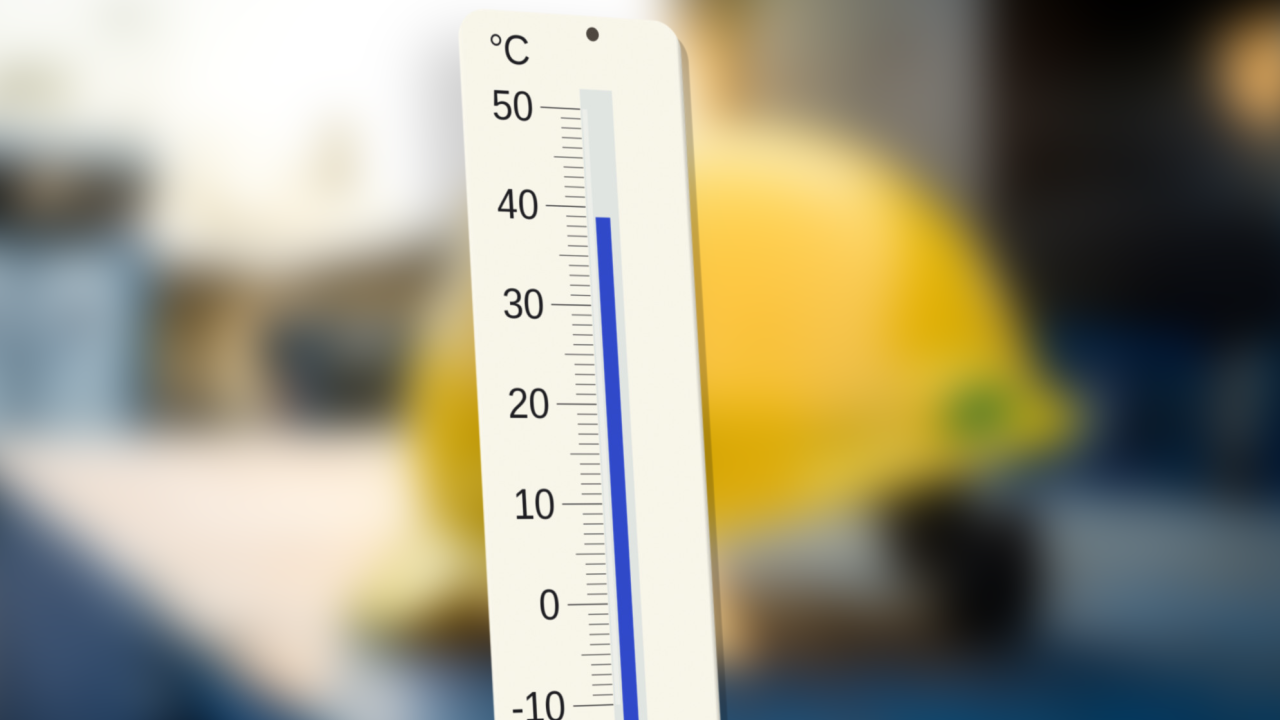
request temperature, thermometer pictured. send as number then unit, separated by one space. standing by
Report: 39 °C
